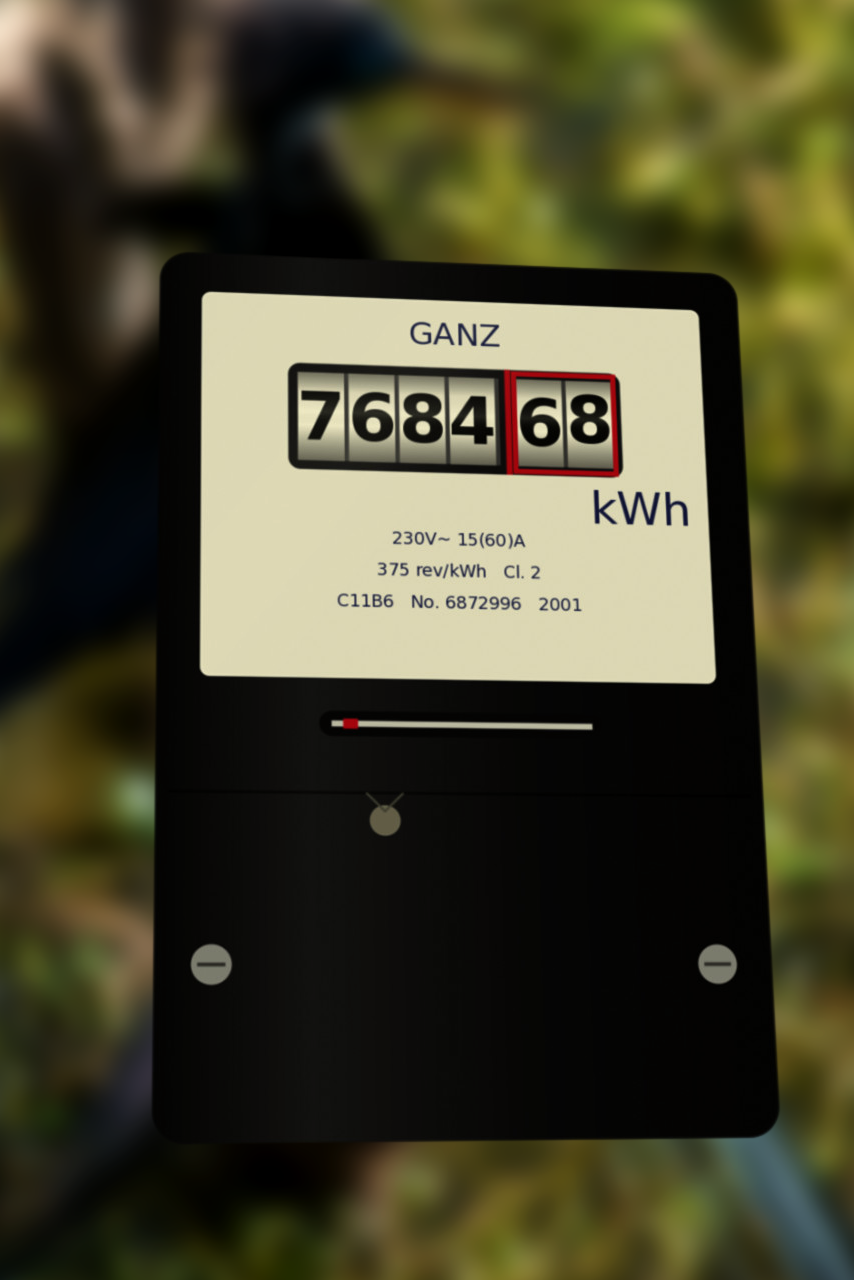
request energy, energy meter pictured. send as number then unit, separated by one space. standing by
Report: 7684.68 kWh
